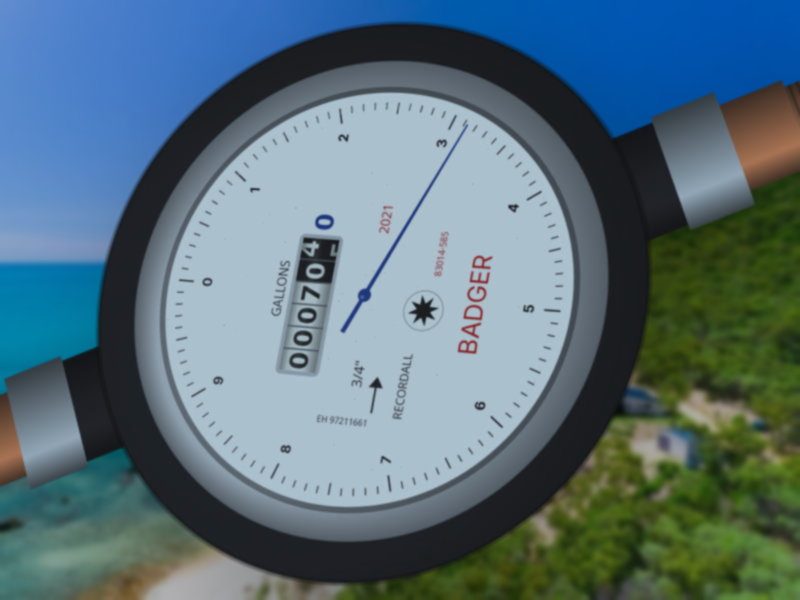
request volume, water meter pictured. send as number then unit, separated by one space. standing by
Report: 7043.1 gal
